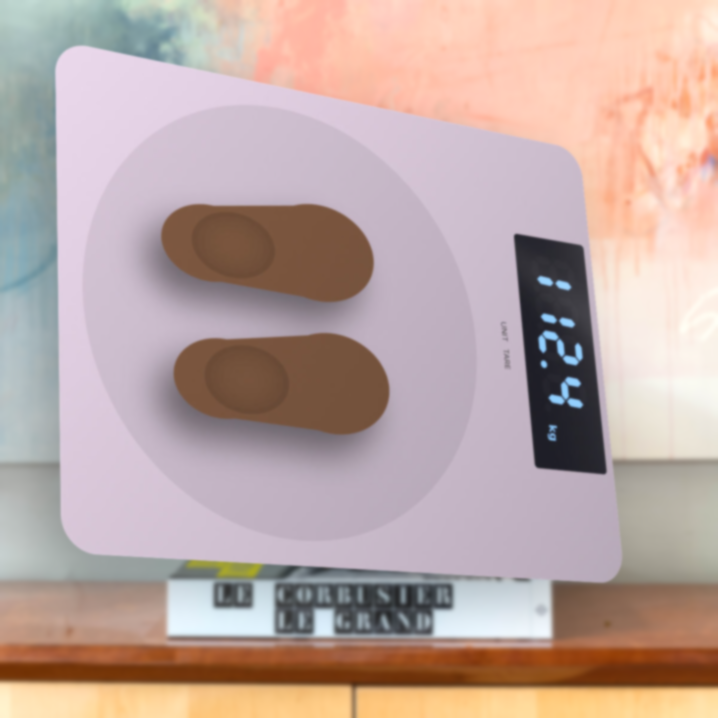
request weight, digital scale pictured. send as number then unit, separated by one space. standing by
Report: 112.4 kg
